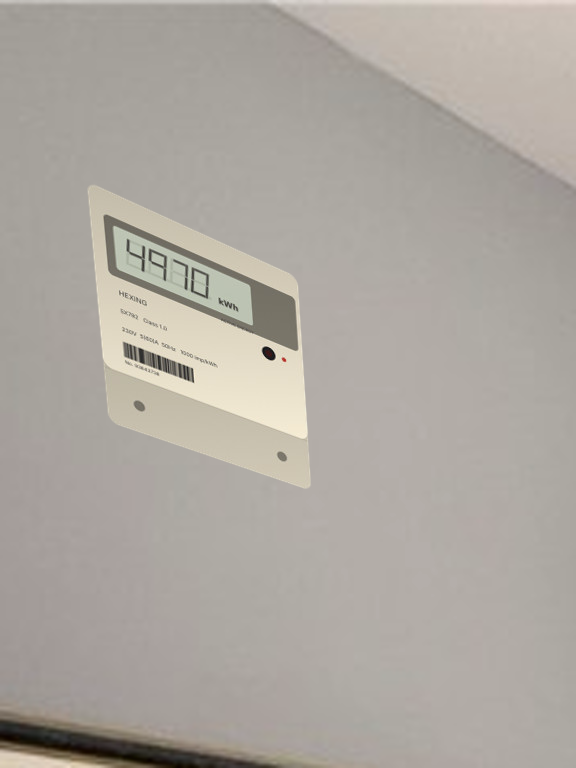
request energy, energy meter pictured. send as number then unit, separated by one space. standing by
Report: 4970 kWh
